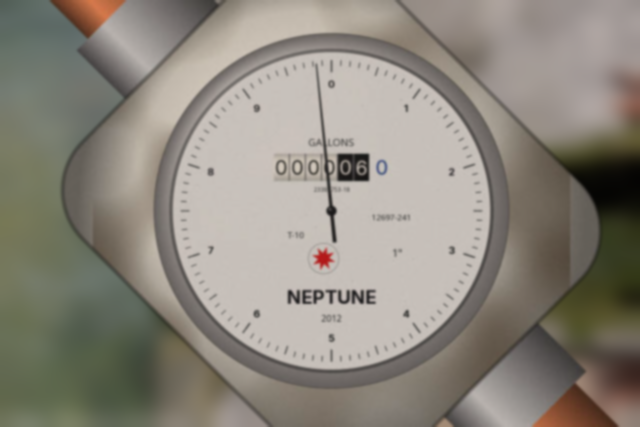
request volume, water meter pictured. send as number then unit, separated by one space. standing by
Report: 59.8 gal
